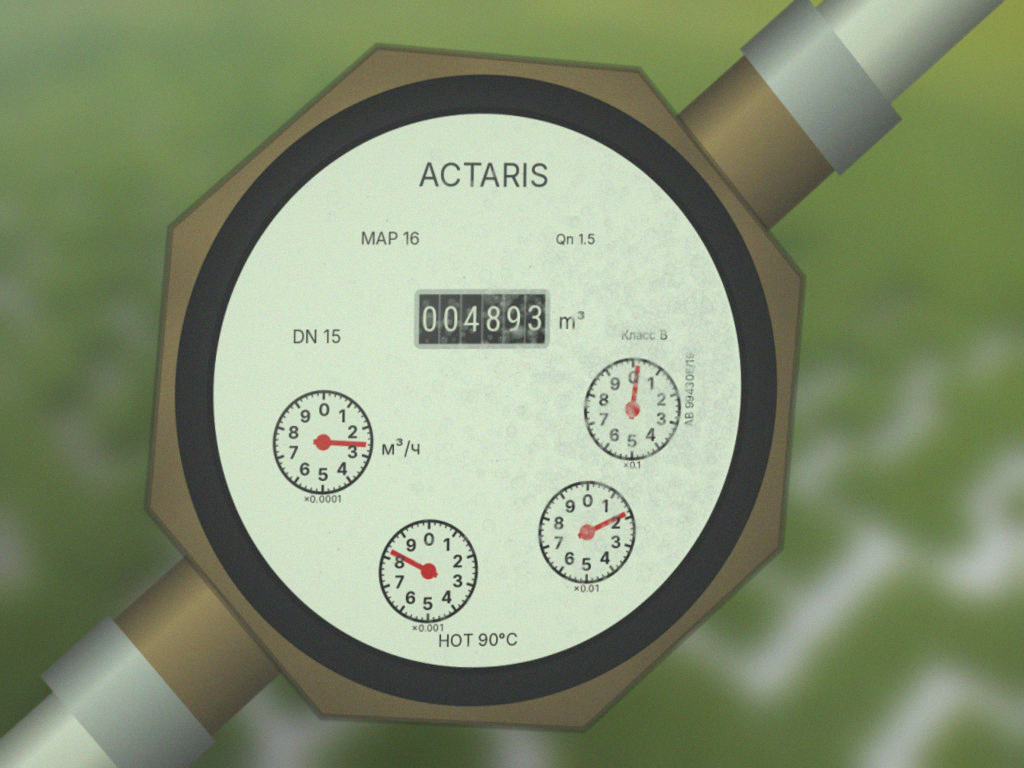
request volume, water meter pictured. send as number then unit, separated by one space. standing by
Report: 4893.0182 m³
